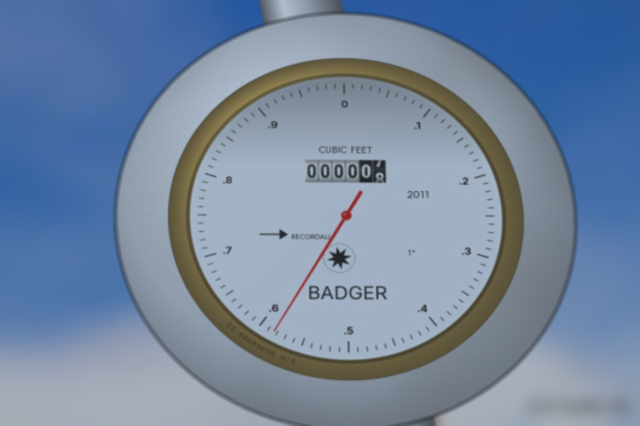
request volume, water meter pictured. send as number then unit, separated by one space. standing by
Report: 7.58 ft³
